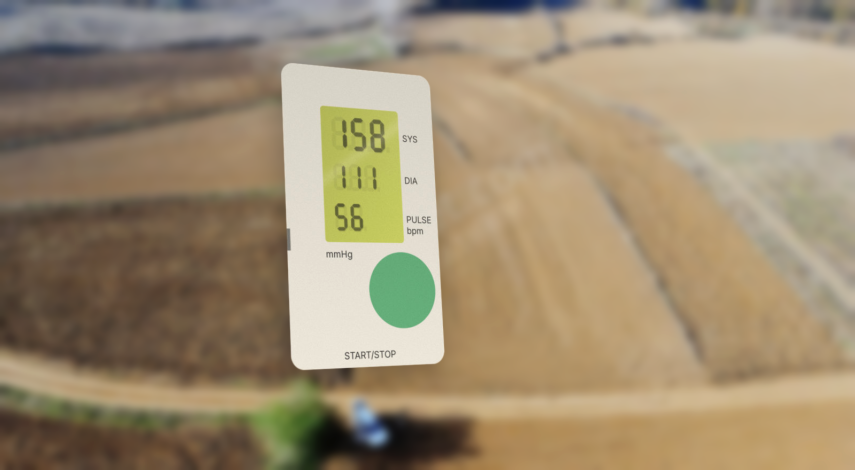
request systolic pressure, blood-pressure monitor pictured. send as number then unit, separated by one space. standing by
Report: 158 mmHg
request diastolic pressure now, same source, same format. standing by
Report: 111 mmHg
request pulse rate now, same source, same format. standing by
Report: 56 bpm
